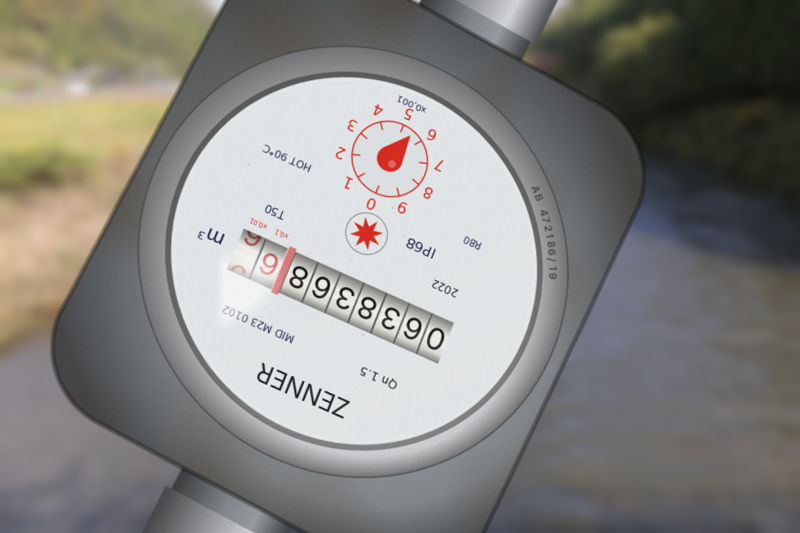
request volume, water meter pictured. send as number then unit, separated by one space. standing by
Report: 638368.655 m³
